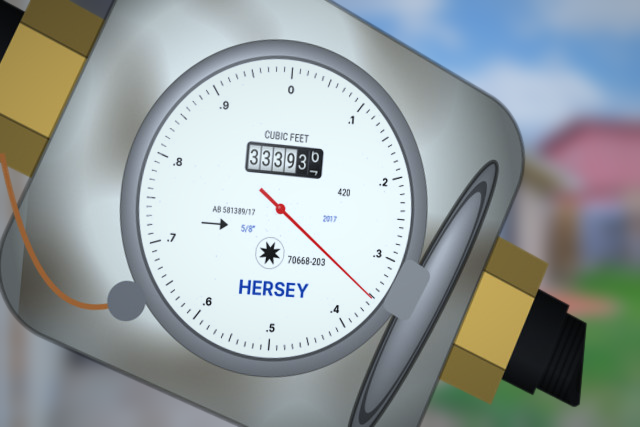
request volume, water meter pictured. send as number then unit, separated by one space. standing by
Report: 333936.35 ft³
